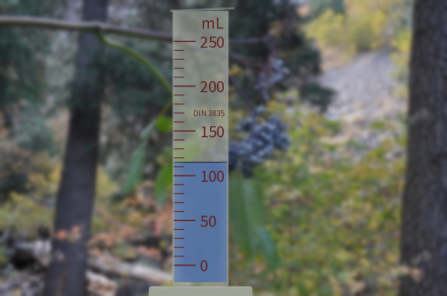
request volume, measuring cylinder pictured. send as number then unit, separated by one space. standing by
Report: 115 mL
